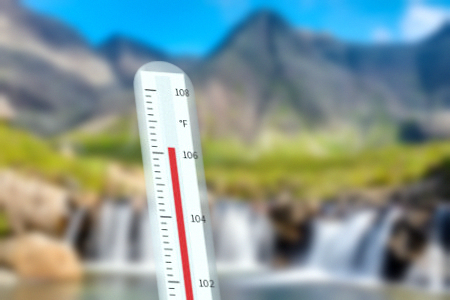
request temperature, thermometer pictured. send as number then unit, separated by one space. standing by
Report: 106.2 °F
